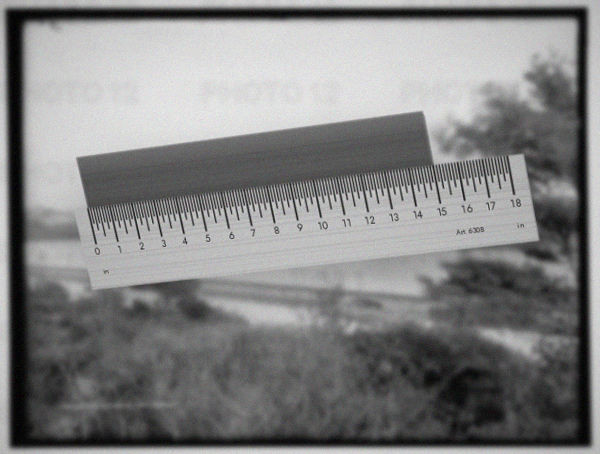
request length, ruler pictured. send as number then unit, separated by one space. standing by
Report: 15 in
